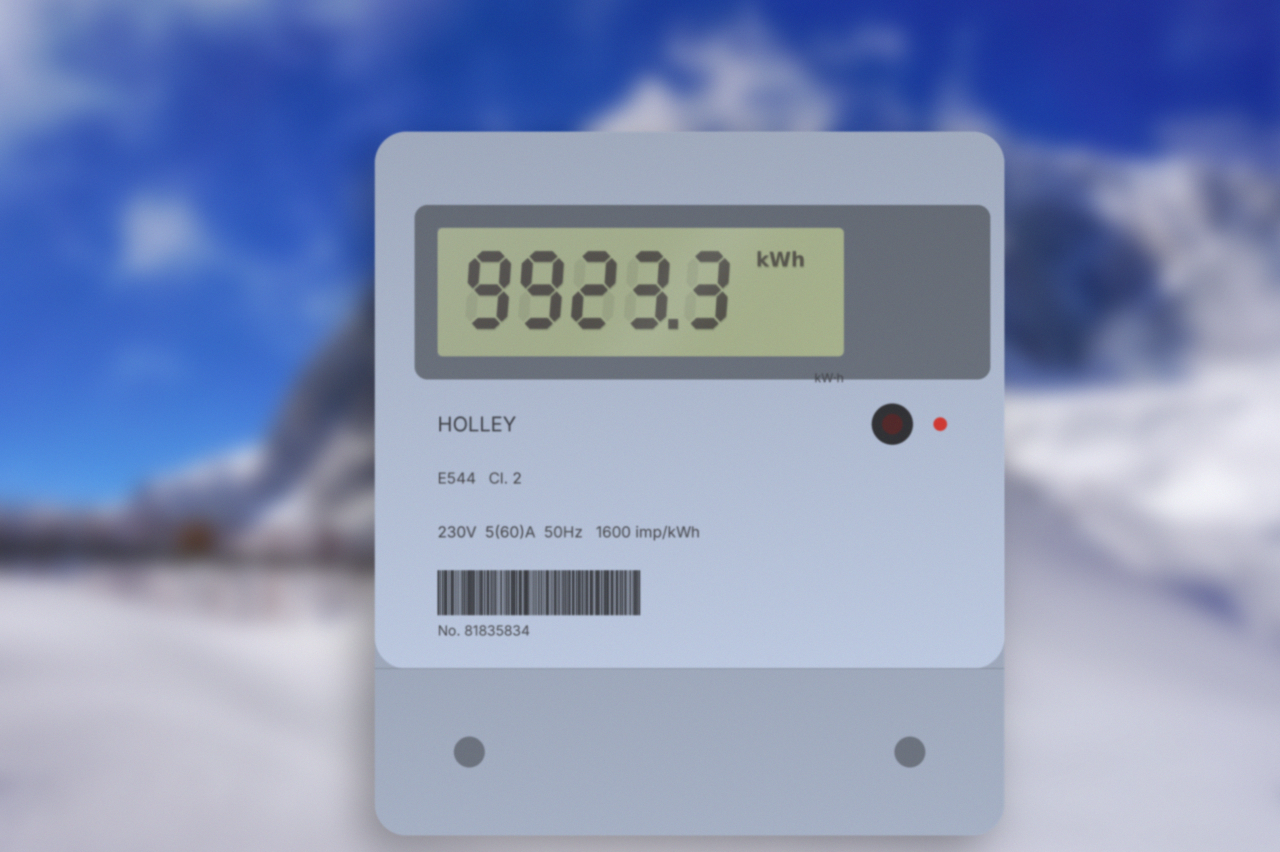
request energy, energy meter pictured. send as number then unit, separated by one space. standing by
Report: 9923.3 kWh
